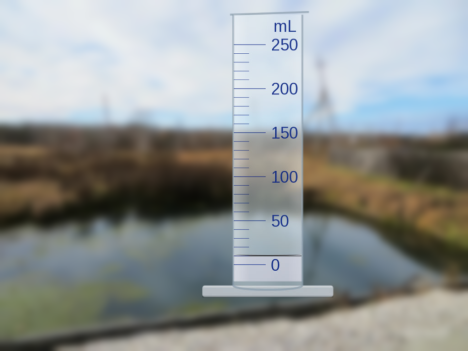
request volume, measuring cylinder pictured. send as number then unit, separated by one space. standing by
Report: 10 mL
